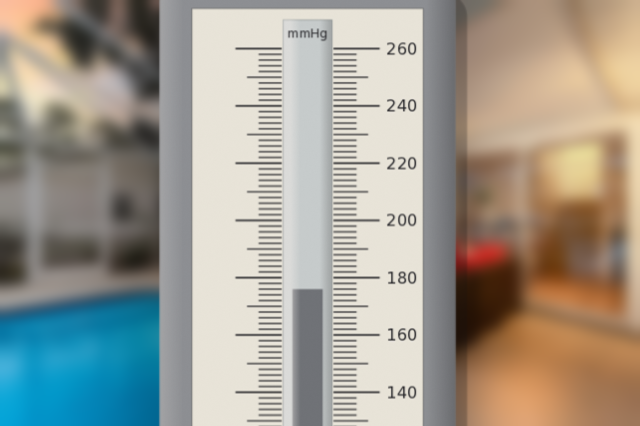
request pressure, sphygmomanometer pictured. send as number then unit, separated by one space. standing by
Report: 176 mmHg
